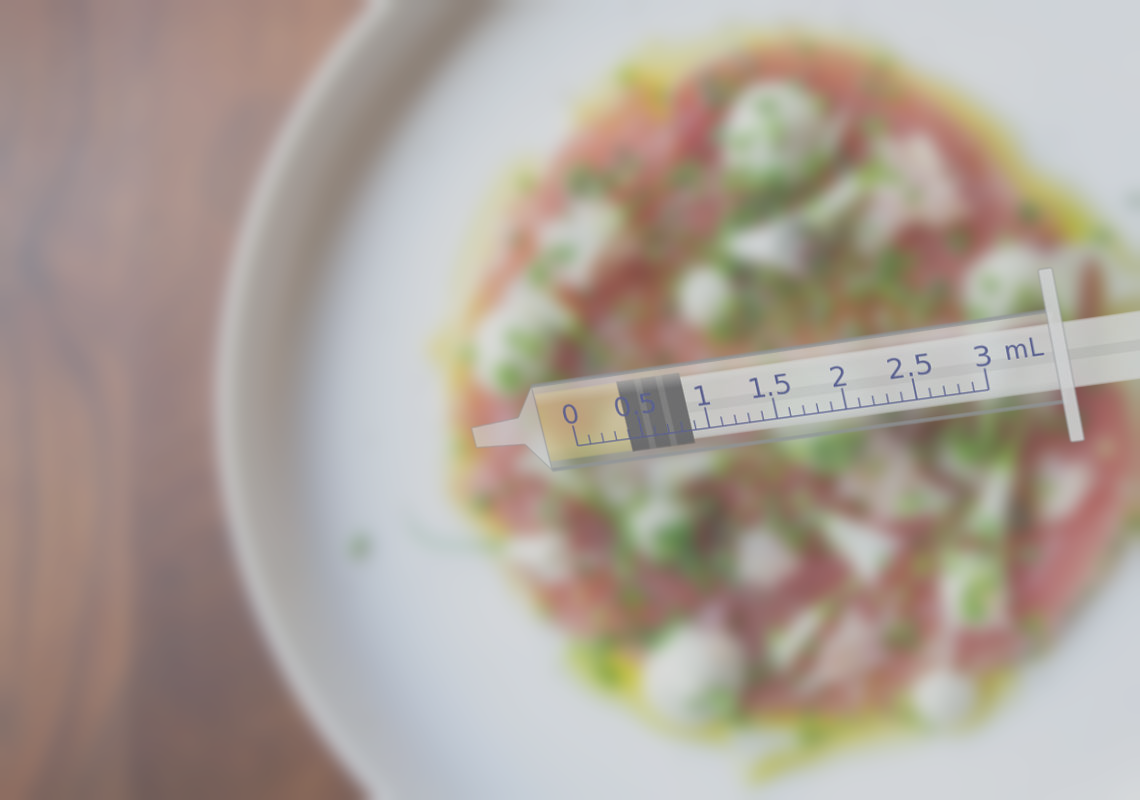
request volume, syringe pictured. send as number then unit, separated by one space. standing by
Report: 0.4 mL
